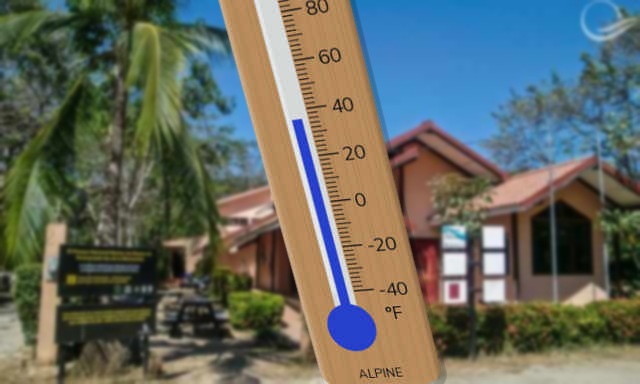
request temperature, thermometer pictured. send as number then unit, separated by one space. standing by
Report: 36 °F
